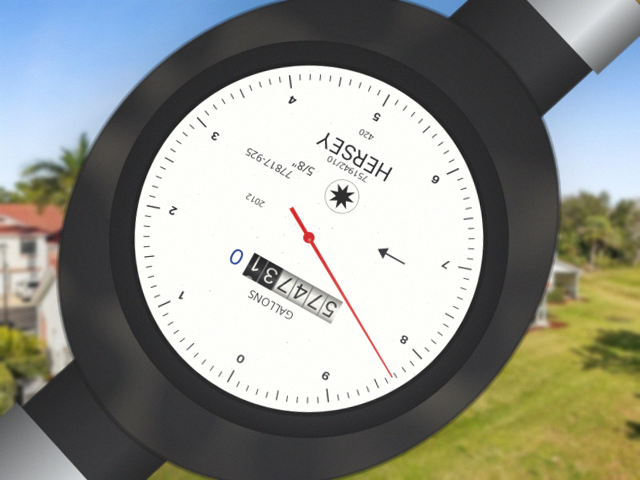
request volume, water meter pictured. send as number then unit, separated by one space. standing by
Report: 5747308.3 gal
